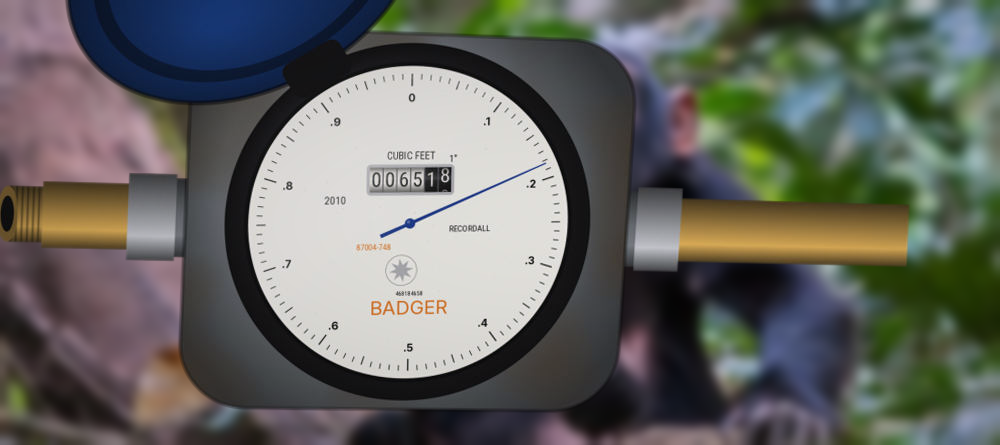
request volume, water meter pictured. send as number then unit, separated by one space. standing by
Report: 6518.18 ft³
